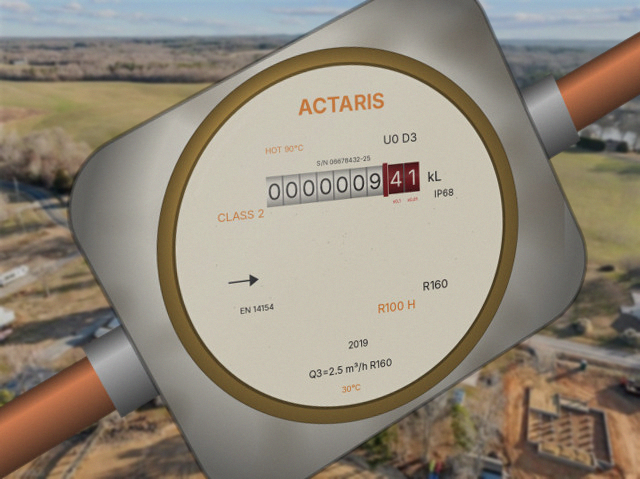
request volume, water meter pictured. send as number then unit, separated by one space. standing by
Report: 9.41 kL
